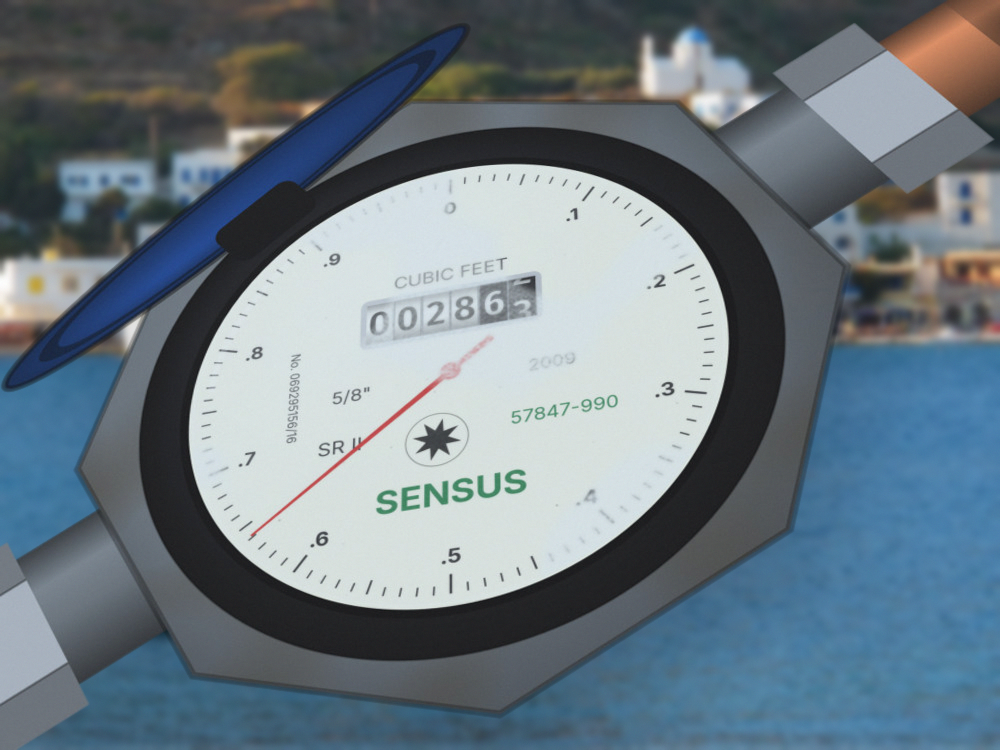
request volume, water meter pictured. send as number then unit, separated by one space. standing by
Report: 2862.64 ft³
